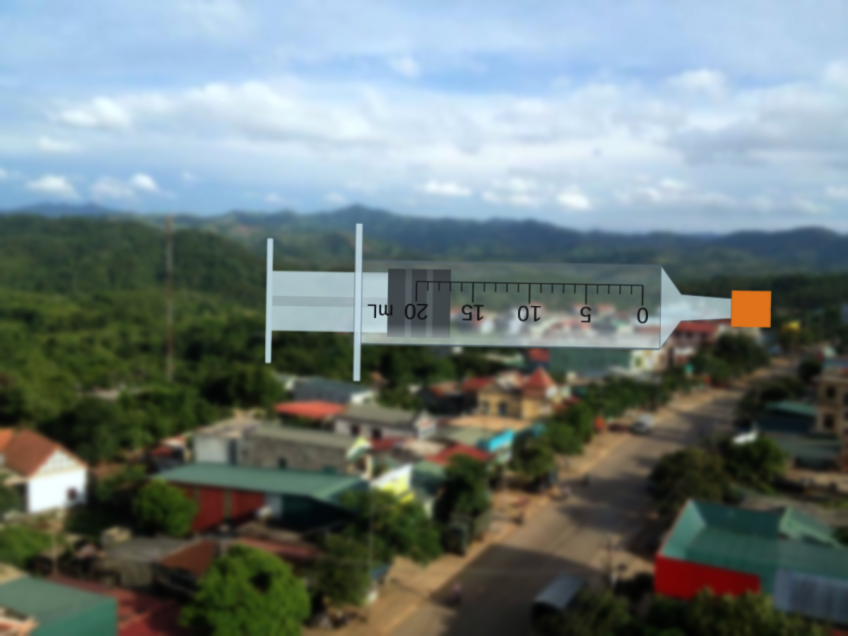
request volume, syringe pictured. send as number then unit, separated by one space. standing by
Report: 17 mL
